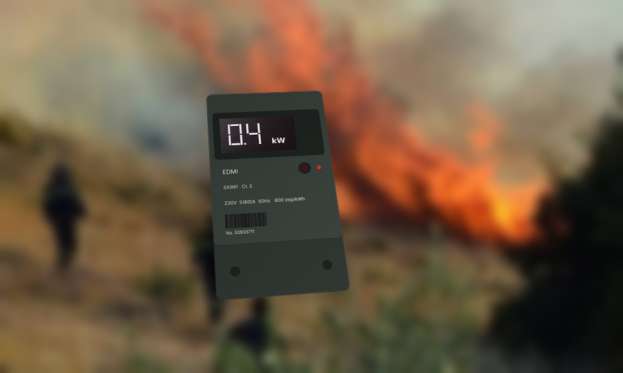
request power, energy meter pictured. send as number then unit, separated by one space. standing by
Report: 0.4 kW
